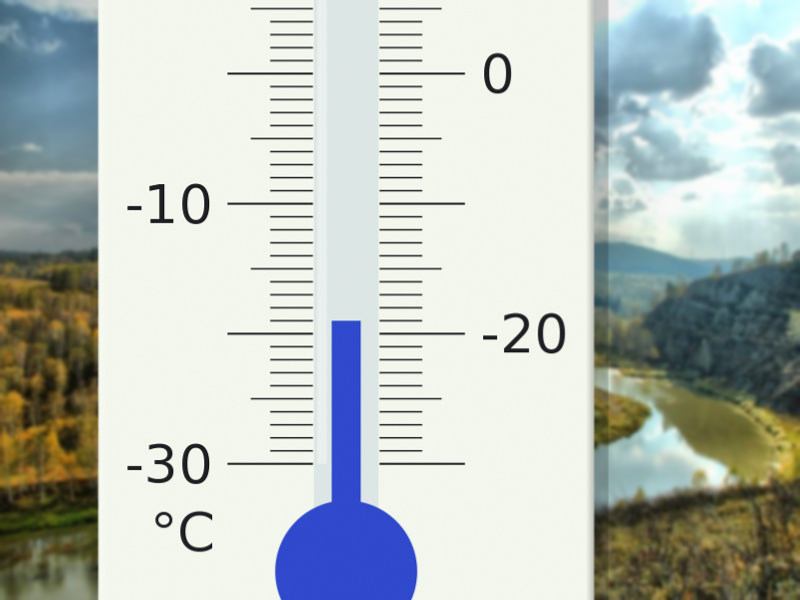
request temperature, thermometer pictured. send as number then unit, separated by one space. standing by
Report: -19 °C
